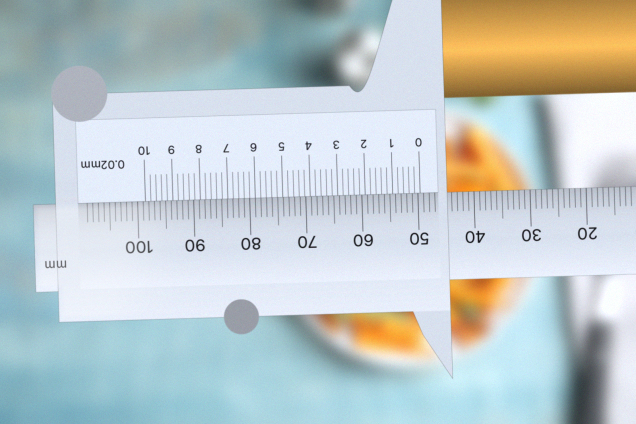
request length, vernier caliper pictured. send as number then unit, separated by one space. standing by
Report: 49.6 mm
